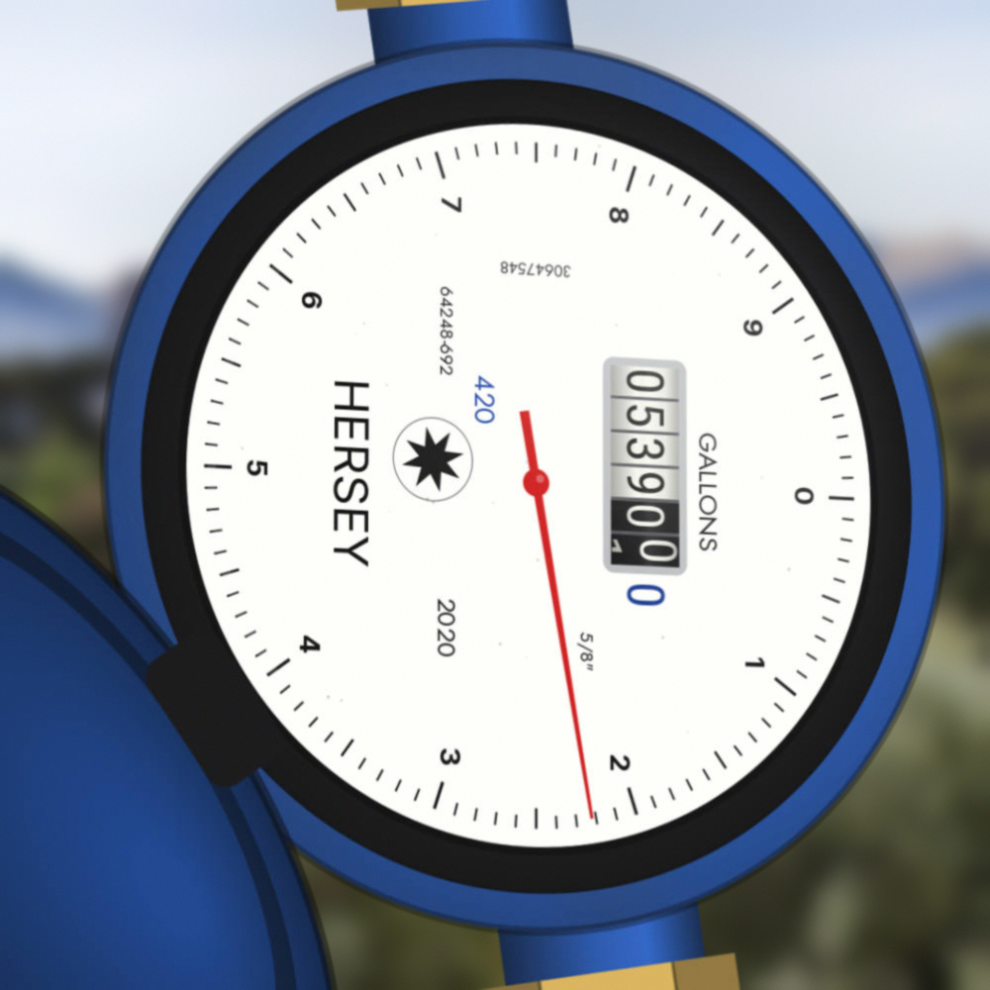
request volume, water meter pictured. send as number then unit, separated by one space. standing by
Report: 539002.2 gal
